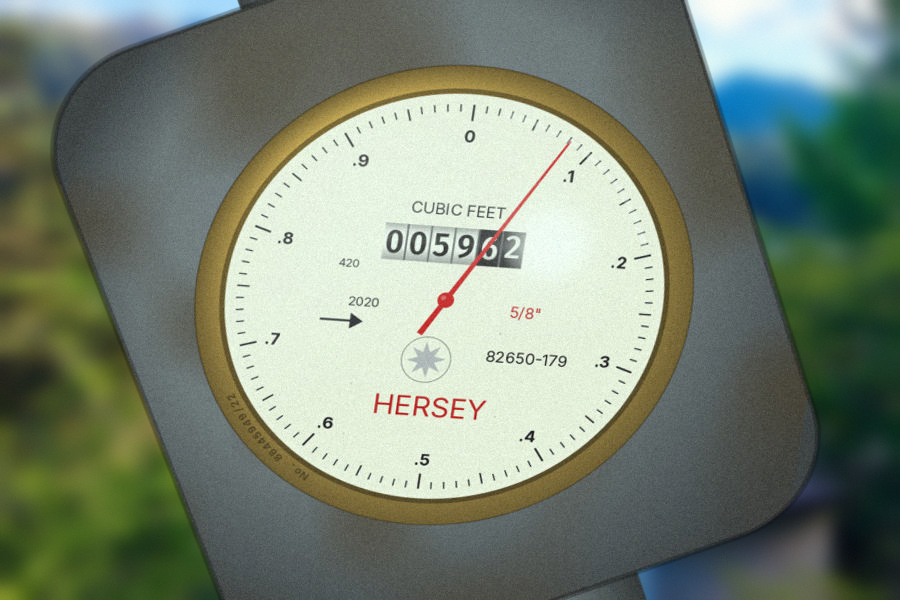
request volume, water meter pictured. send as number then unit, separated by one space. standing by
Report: 5962.08 ft³
